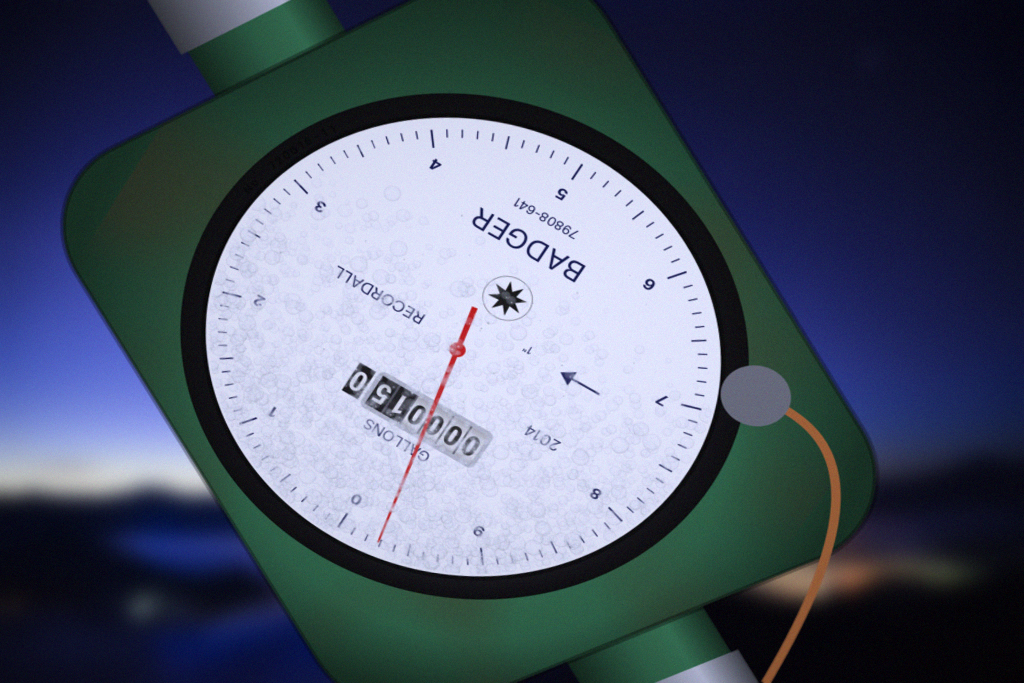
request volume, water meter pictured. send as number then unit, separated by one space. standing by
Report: 149.7 gal
